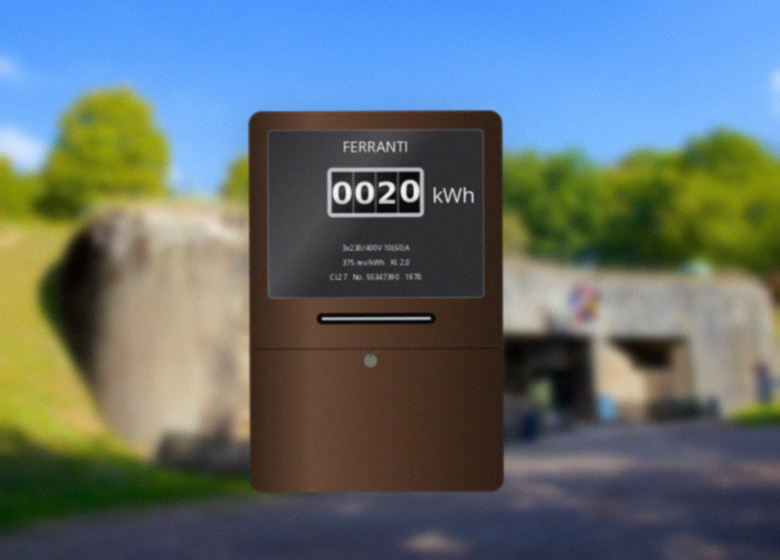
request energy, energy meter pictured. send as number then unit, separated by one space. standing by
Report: 20 kWh
